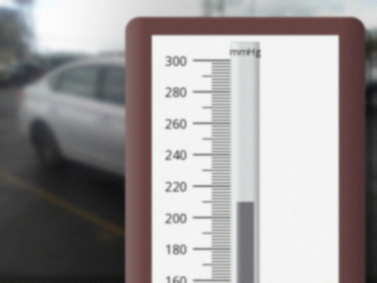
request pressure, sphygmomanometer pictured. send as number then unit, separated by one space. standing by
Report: 210 mmHg
